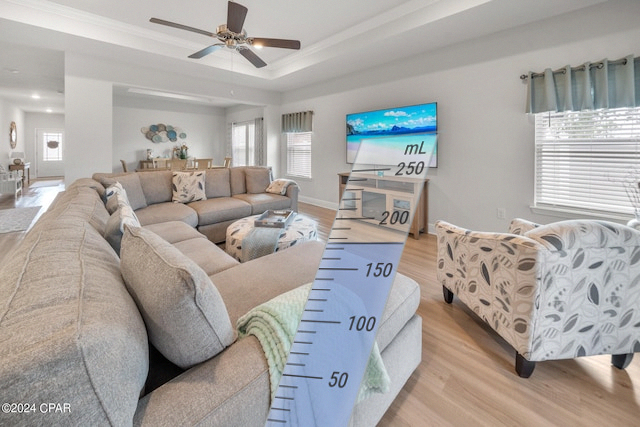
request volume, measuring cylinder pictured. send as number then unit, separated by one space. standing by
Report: 175 mL
